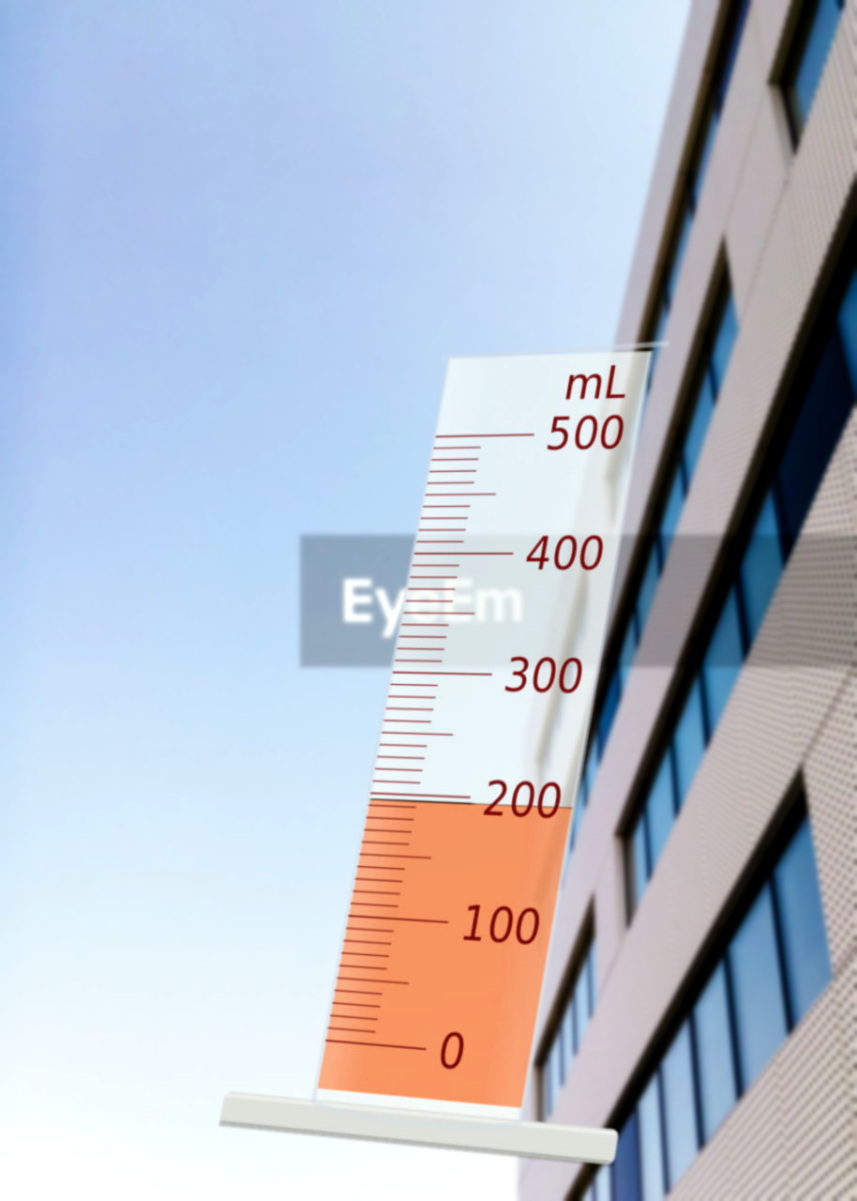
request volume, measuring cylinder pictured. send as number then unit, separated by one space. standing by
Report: 195 mL
